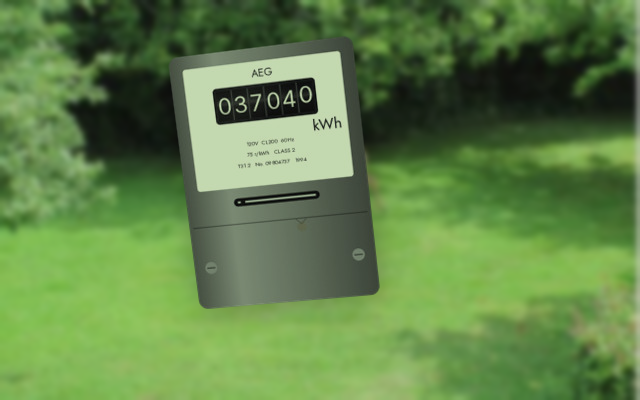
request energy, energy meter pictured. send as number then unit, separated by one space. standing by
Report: 37040 kWh
